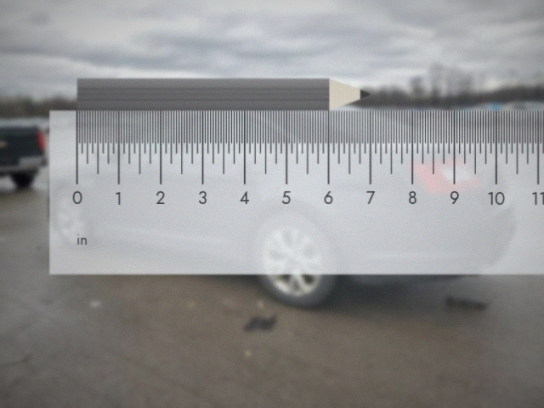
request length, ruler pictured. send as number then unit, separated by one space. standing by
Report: 7 in
